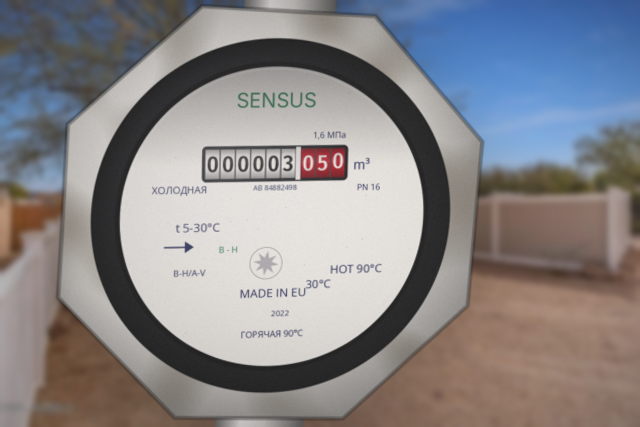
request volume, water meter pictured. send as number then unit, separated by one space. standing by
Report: 3.050 m³
